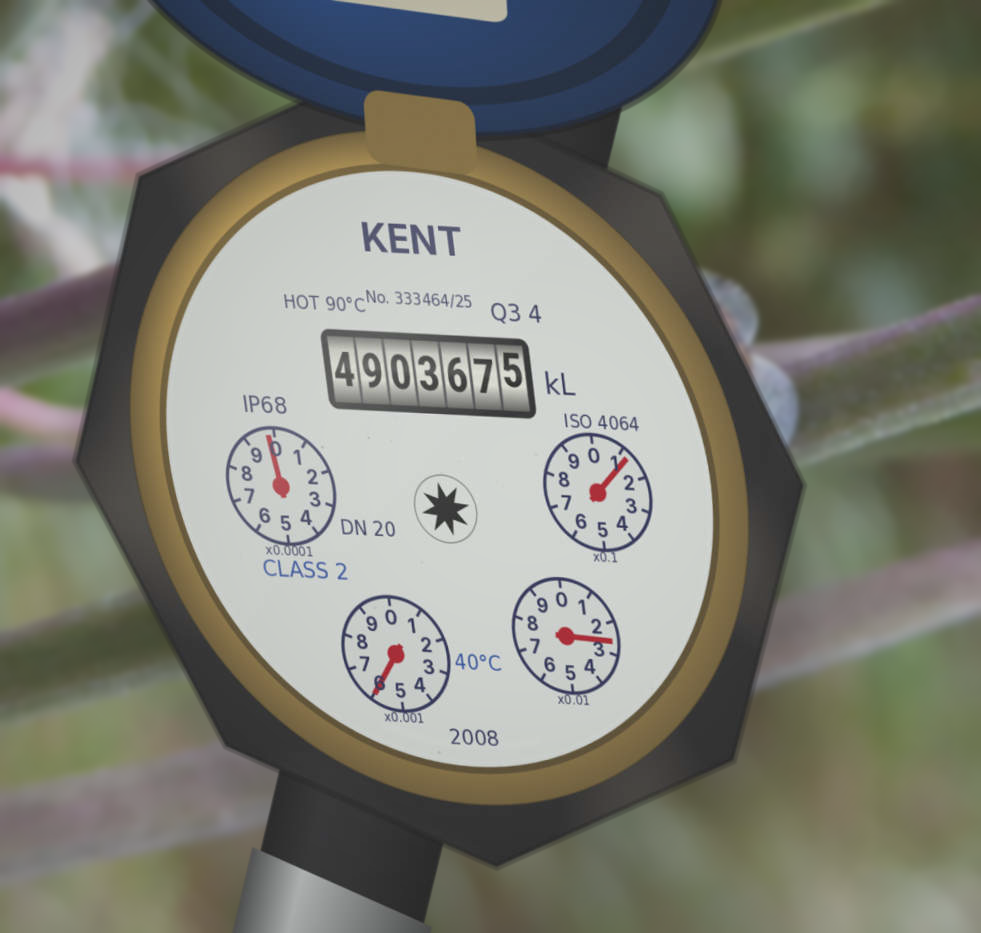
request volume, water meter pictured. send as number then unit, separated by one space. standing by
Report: 4903675.1259 kL
